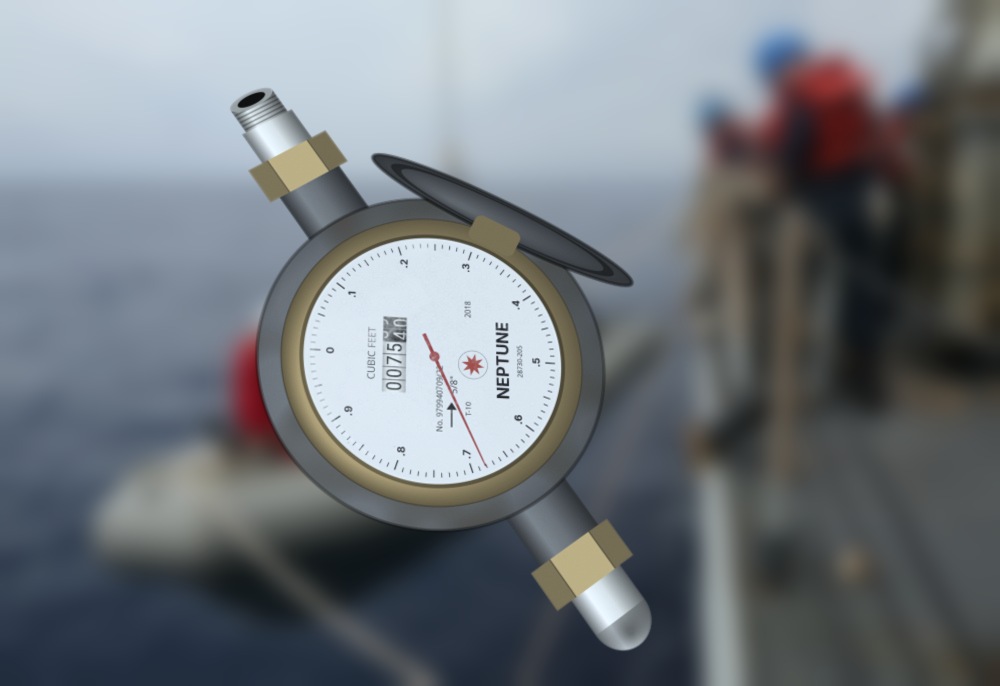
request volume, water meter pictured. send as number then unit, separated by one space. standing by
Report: 7539.68 ft³
